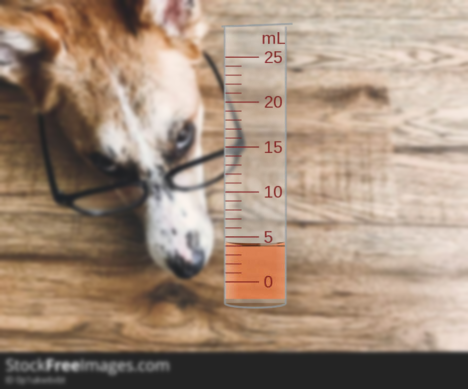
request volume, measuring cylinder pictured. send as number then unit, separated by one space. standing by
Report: 4 mL
